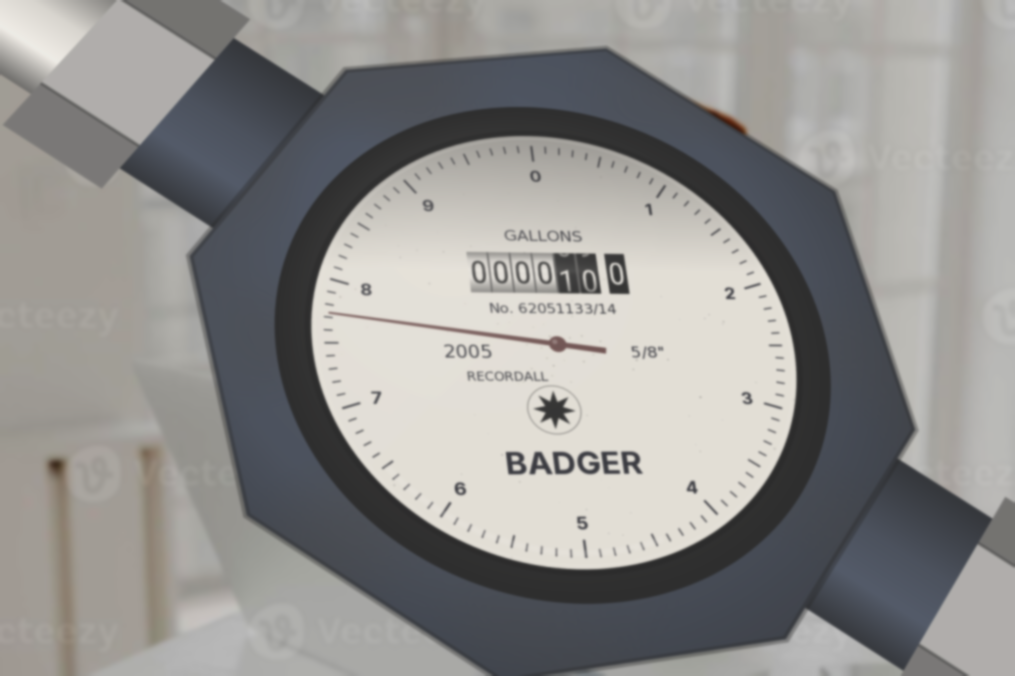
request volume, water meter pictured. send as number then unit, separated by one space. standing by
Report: 97.7 gal
